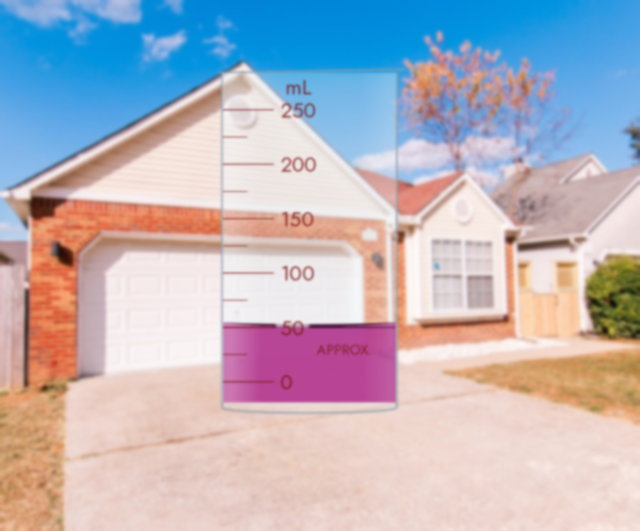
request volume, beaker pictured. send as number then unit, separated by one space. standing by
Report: 50 mL
